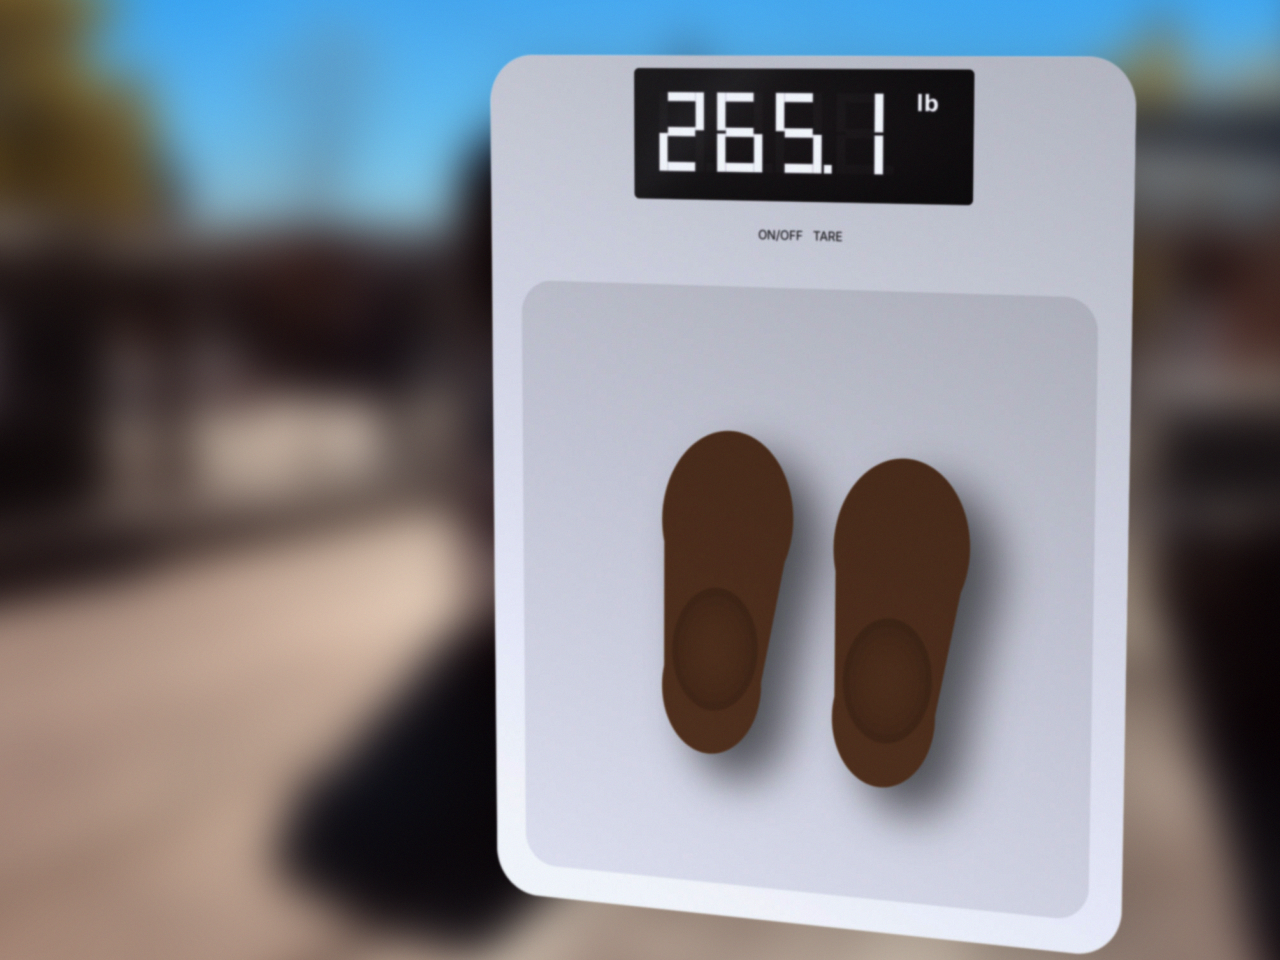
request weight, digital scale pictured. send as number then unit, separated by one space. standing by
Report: 265.1 lb
